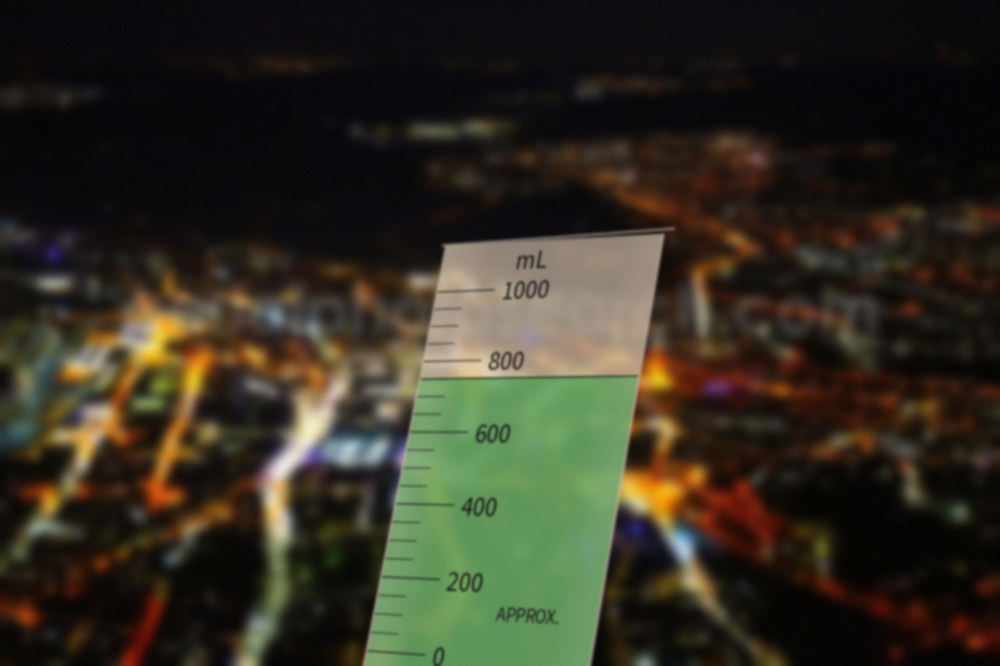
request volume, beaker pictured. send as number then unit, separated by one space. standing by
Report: 750 mL
